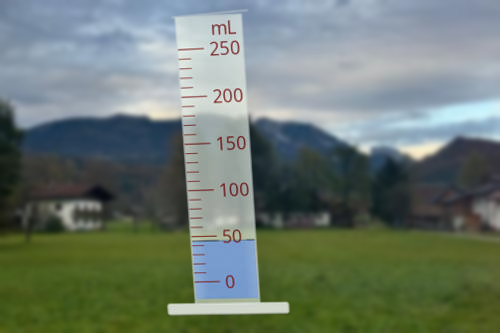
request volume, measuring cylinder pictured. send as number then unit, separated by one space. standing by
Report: 45 mL
